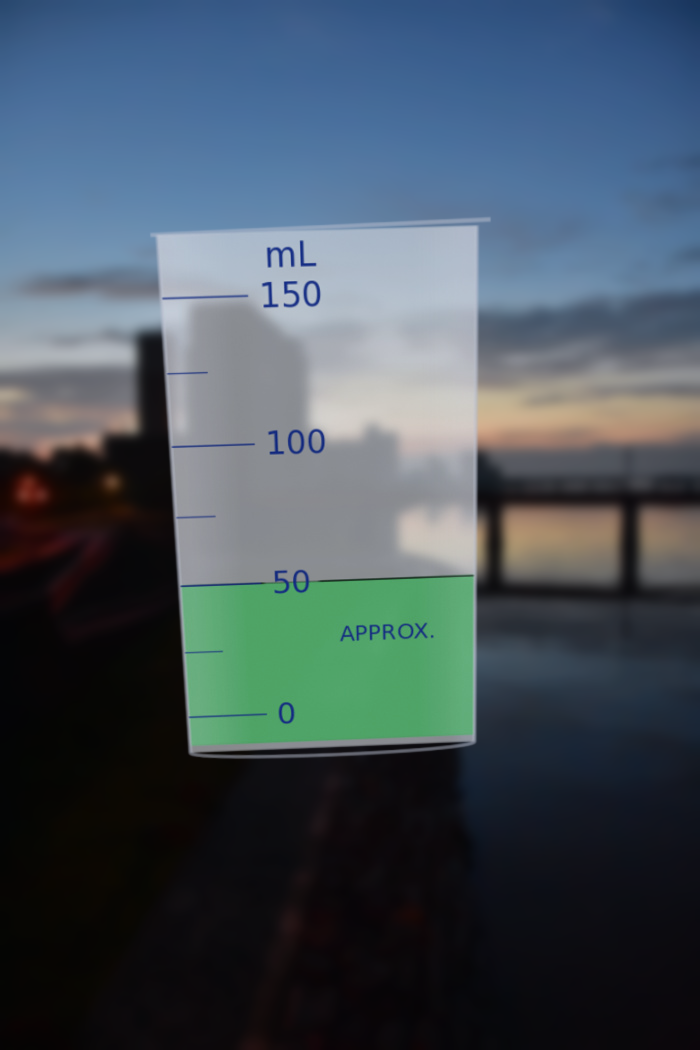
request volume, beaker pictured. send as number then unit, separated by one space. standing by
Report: 50 mL
